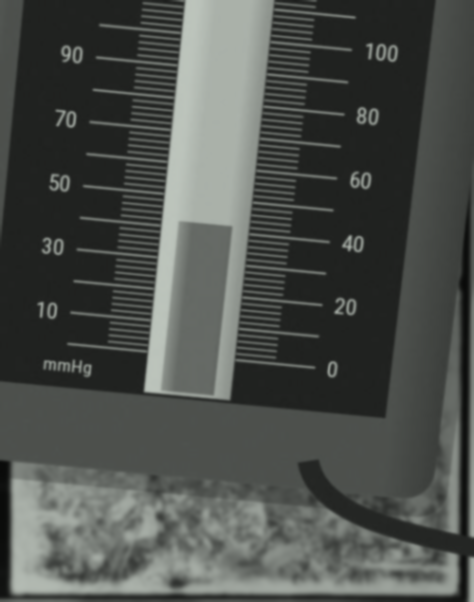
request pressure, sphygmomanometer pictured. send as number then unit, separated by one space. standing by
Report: 42 mmHg
